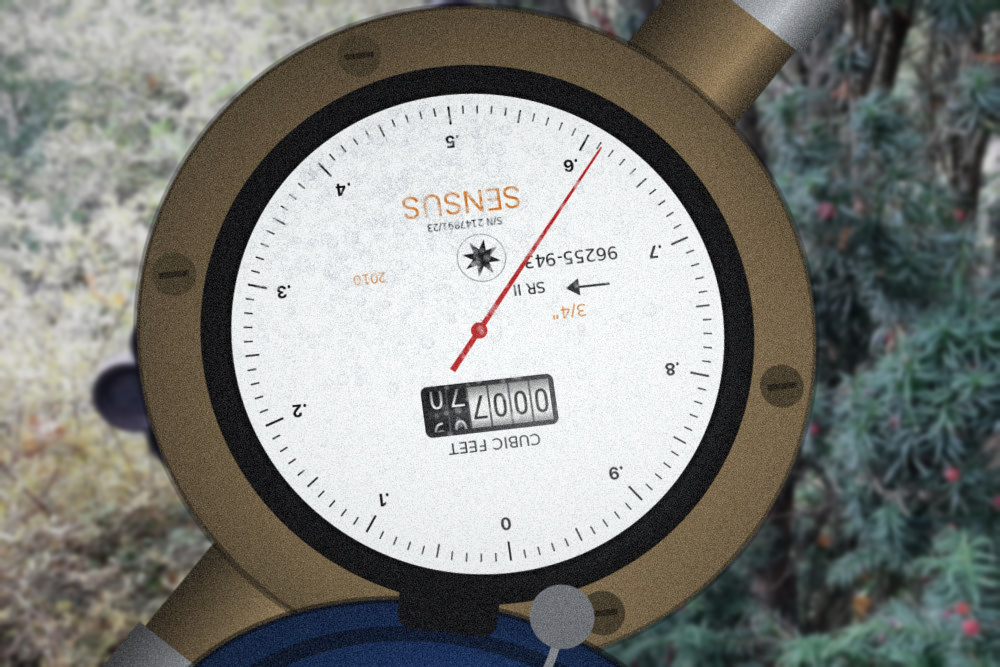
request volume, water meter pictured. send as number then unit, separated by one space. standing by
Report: 769.61 ft³
